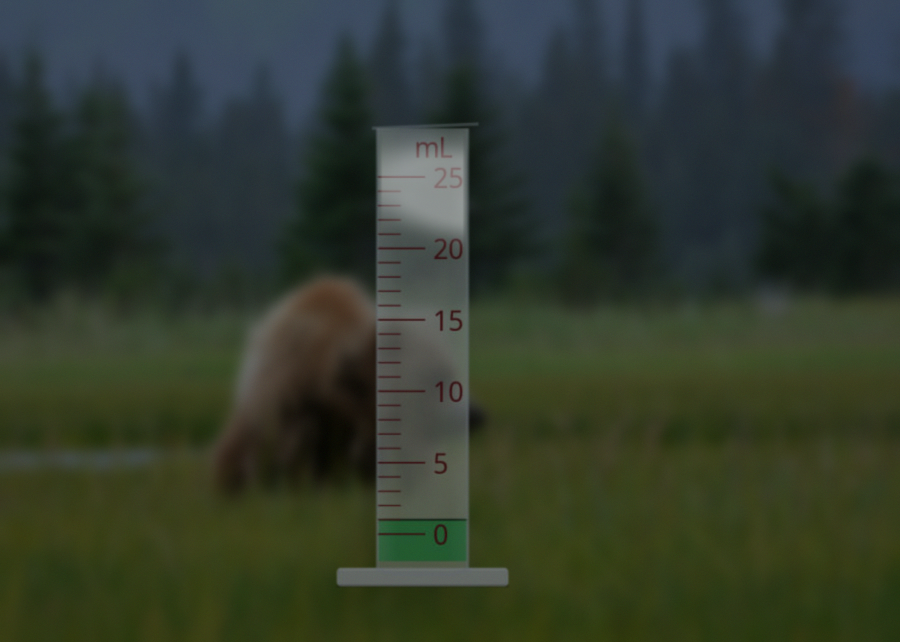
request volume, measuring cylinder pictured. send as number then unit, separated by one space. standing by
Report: 1 mL
